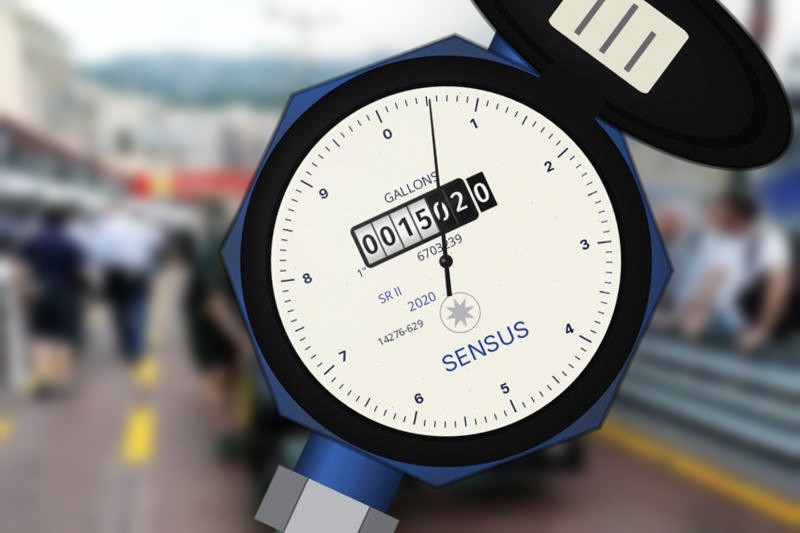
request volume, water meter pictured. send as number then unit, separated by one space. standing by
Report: 15020.5 gal
